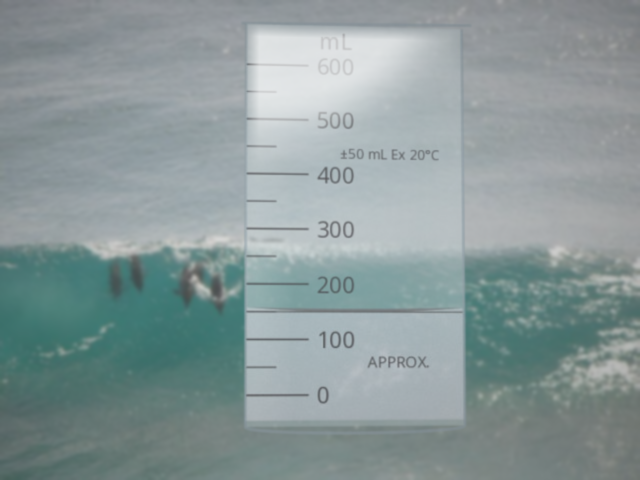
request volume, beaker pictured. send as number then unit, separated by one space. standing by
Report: 150 mL
